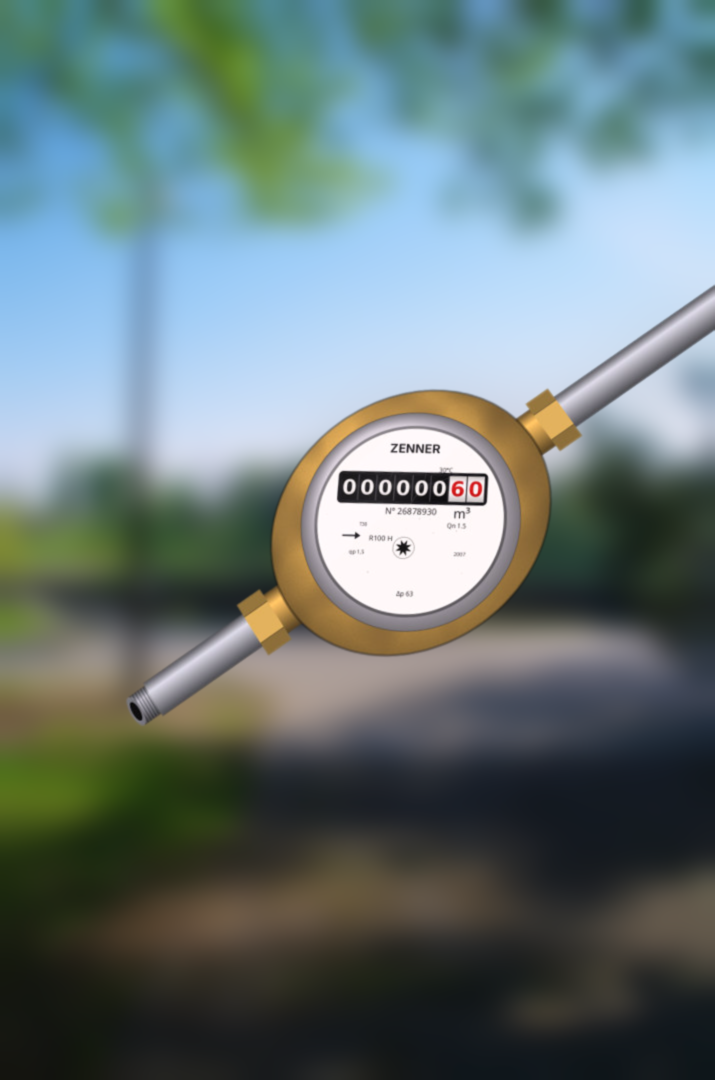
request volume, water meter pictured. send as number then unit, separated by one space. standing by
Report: 0.60 m³
